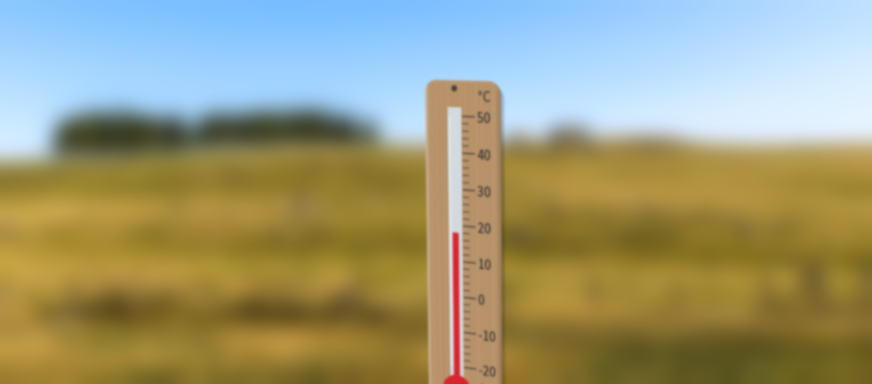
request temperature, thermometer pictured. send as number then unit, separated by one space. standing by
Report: 18 °C
